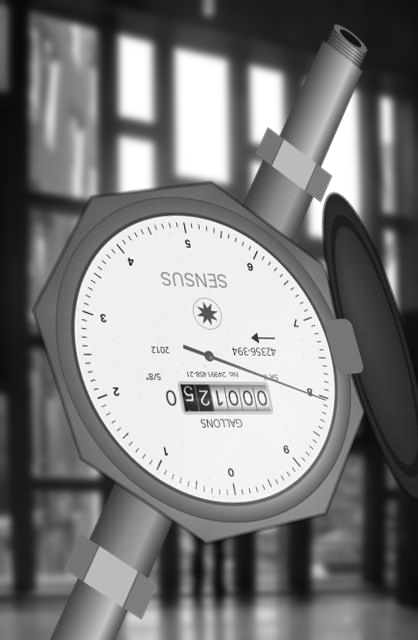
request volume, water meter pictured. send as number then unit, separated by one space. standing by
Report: 1248.0 gal
